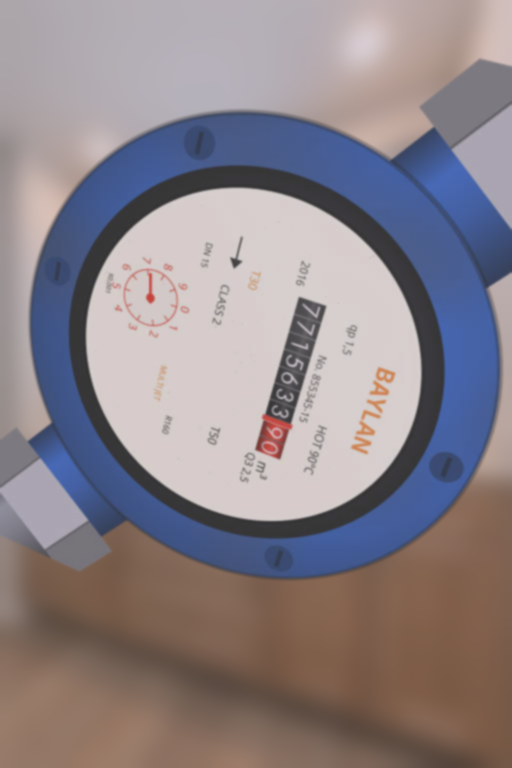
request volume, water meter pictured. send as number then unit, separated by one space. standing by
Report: 7715633.907 m³
